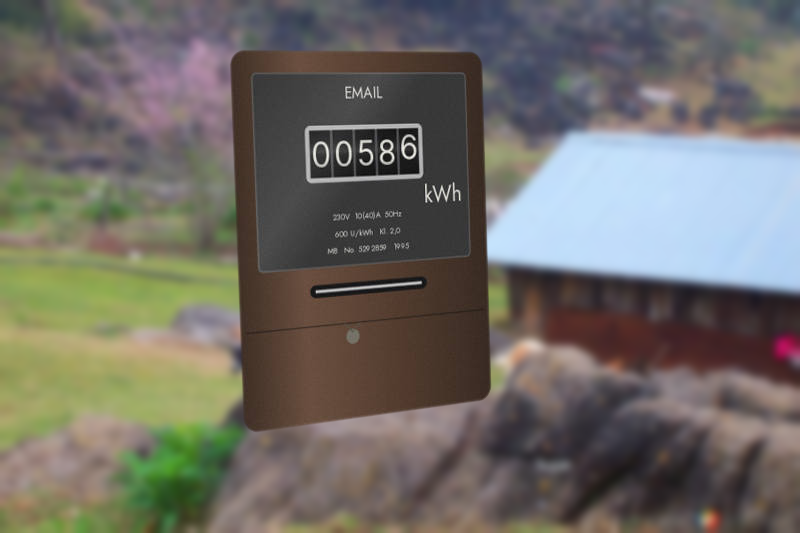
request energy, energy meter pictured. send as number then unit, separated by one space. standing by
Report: 586 kWh
